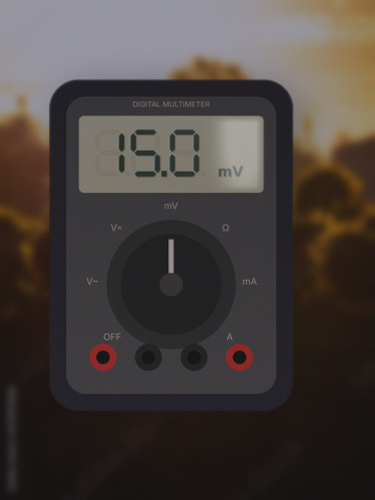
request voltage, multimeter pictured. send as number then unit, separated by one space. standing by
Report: 15.0 mV
